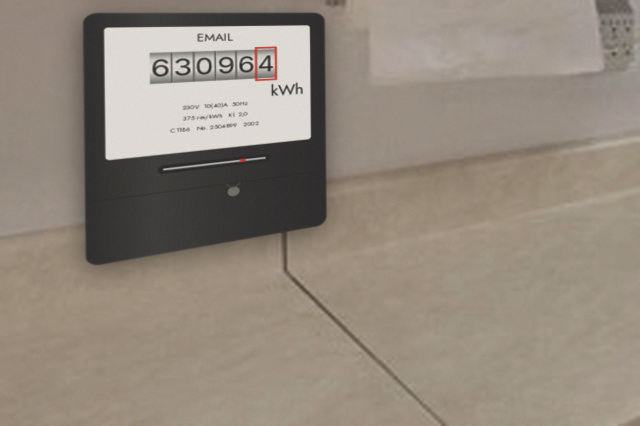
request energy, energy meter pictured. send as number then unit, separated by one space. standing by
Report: 63096.4 kWh
